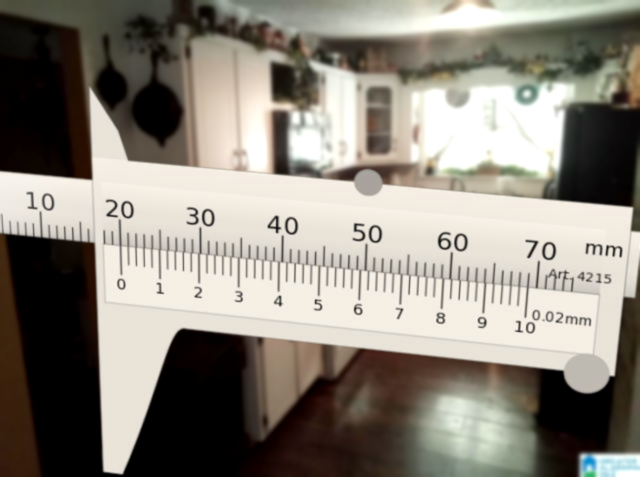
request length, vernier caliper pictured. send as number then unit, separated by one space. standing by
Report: 20.0 mm
